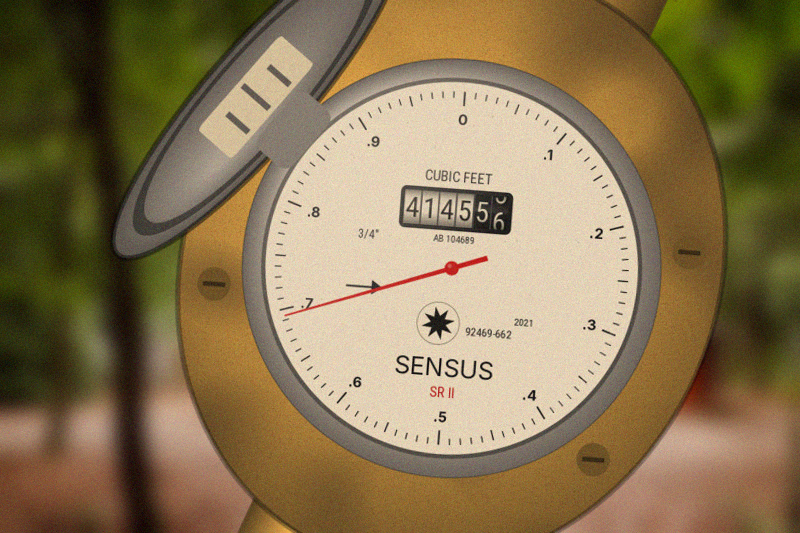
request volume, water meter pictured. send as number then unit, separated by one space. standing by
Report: 414555.69 ft³
